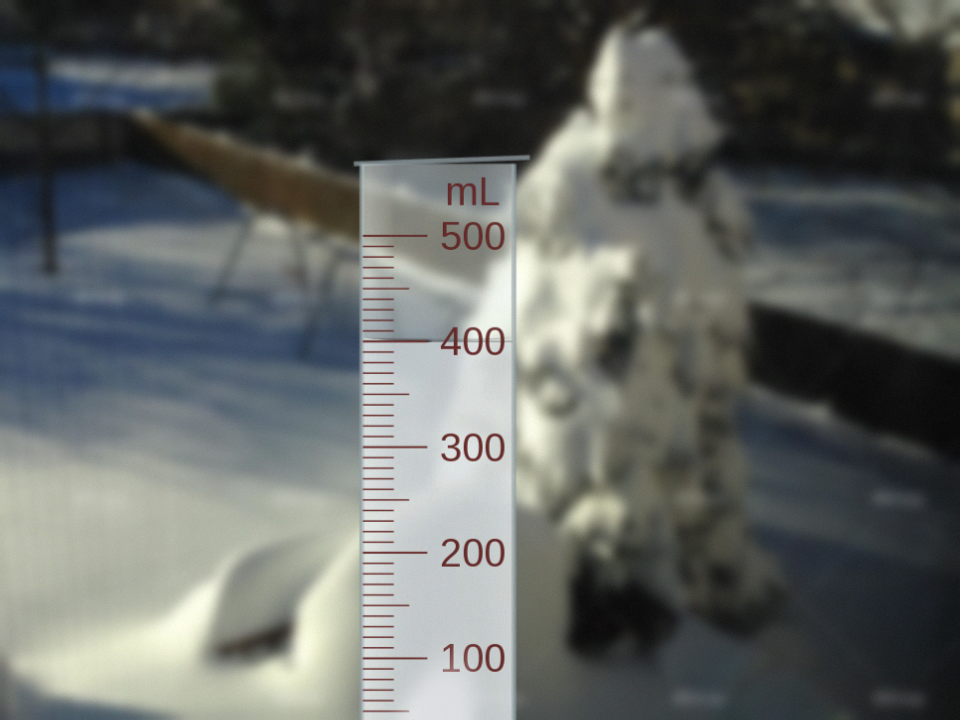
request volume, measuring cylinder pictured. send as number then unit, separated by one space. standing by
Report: 400 mL
